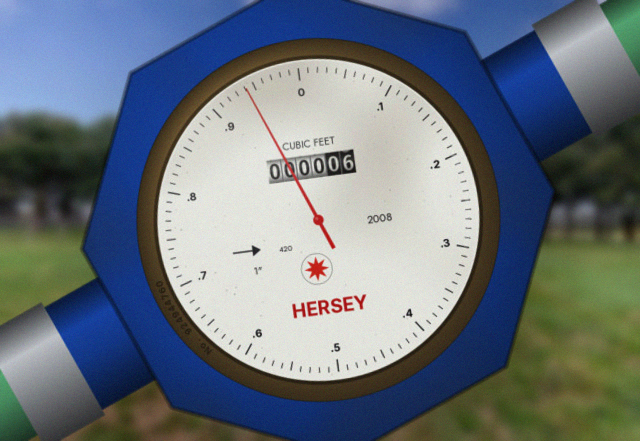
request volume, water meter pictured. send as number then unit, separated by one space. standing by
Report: 5.94 ft³
